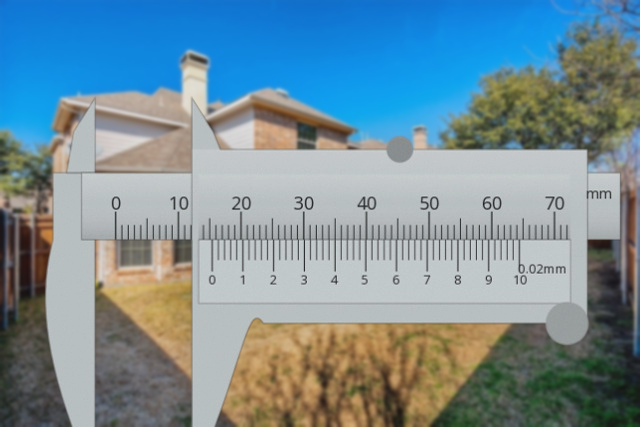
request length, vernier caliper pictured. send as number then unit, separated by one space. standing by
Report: 15.4 mm
